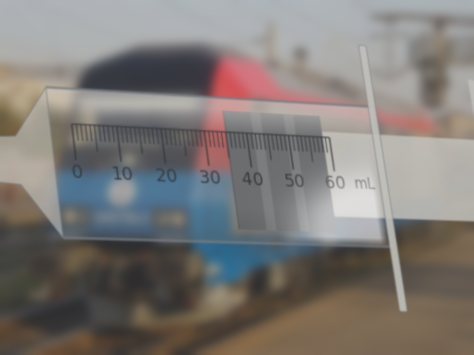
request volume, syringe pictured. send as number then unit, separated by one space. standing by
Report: 35 mL
